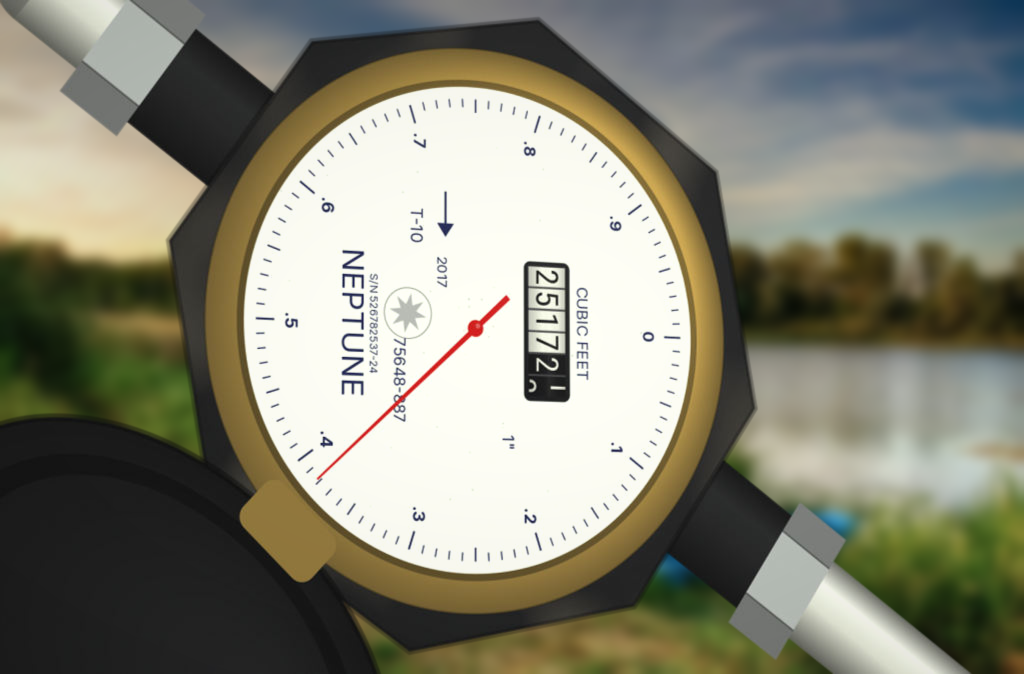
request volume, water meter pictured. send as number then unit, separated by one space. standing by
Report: 251721.38 ft³
